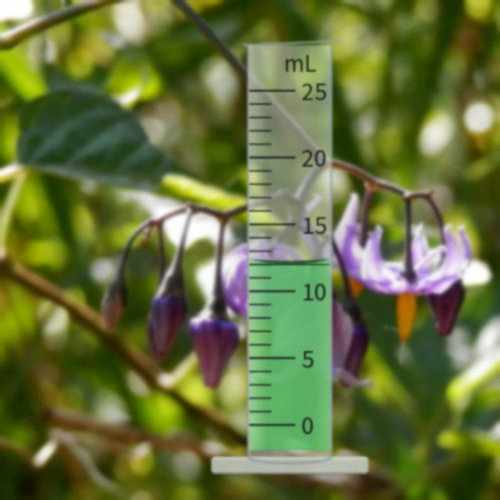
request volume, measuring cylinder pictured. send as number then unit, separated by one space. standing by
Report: 12 mL
